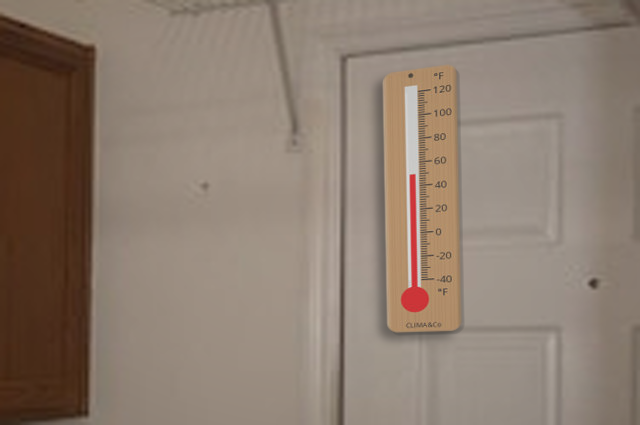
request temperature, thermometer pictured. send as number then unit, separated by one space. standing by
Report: 50 °F
